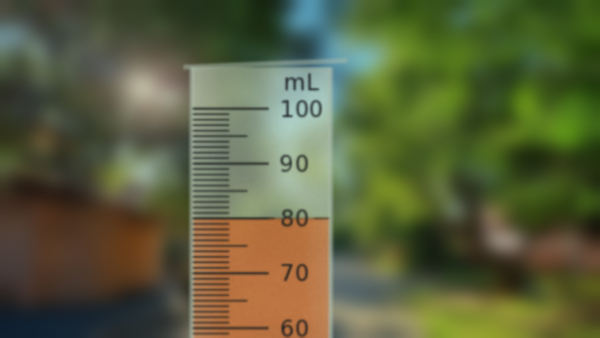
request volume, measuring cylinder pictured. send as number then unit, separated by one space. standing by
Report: 80 mL
